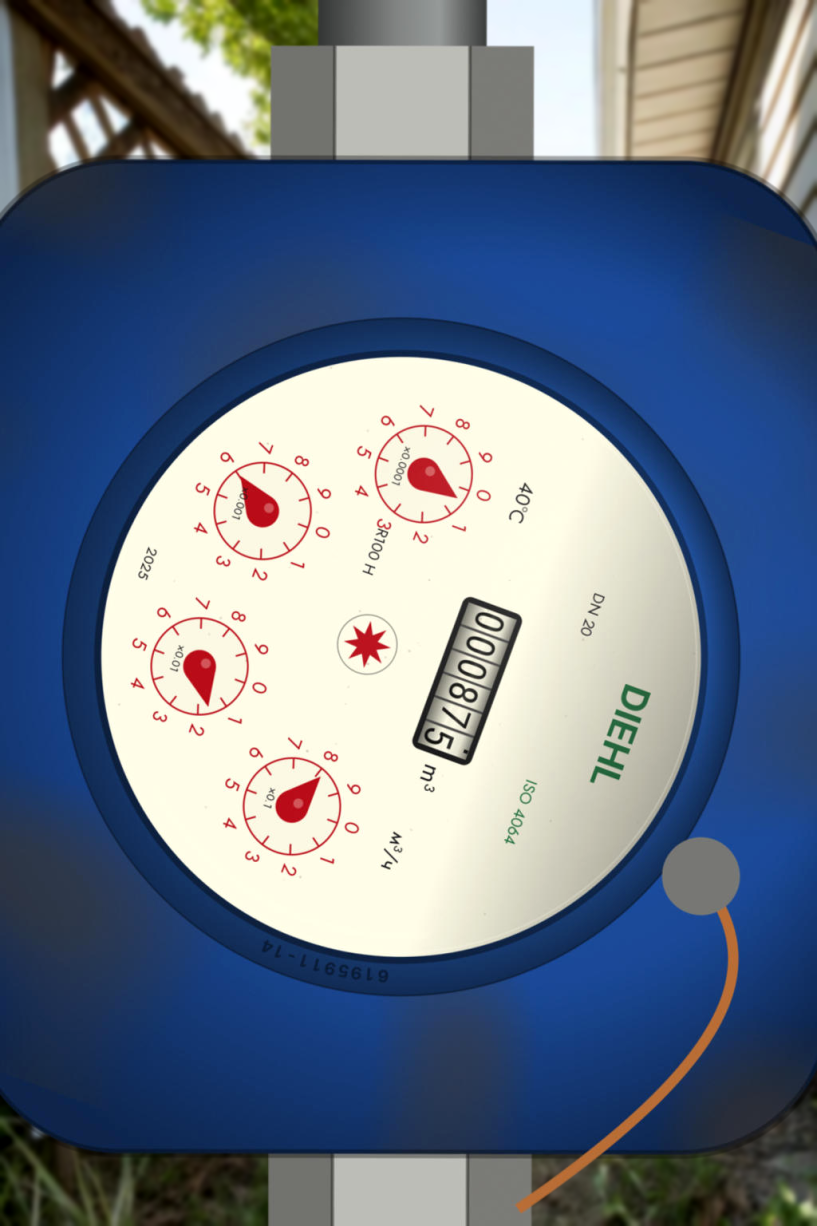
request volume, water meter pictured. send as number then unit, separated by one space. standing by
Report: 874.8160 m³
